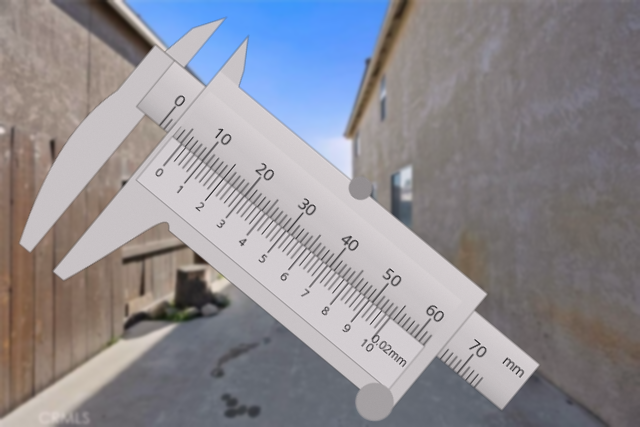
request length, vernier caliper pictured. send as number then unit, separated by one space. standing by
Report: 5.2 mm
